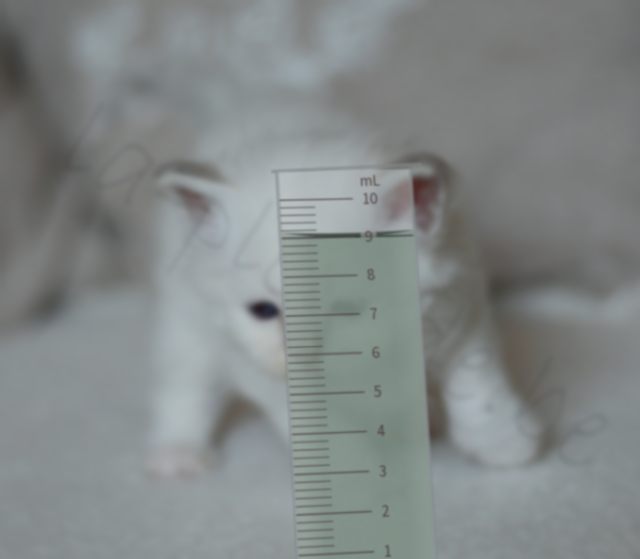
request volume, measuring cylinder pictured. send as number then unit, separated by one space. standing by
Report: 9 mL
